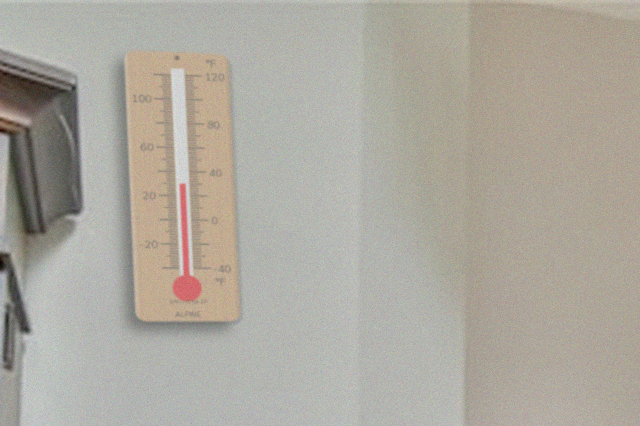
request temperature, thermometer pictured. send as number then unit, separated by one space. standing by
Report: 30 °F
